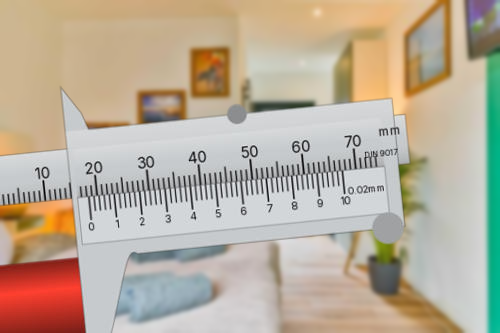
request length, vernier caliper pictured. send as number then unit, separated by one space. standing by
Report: 18.4 mm
